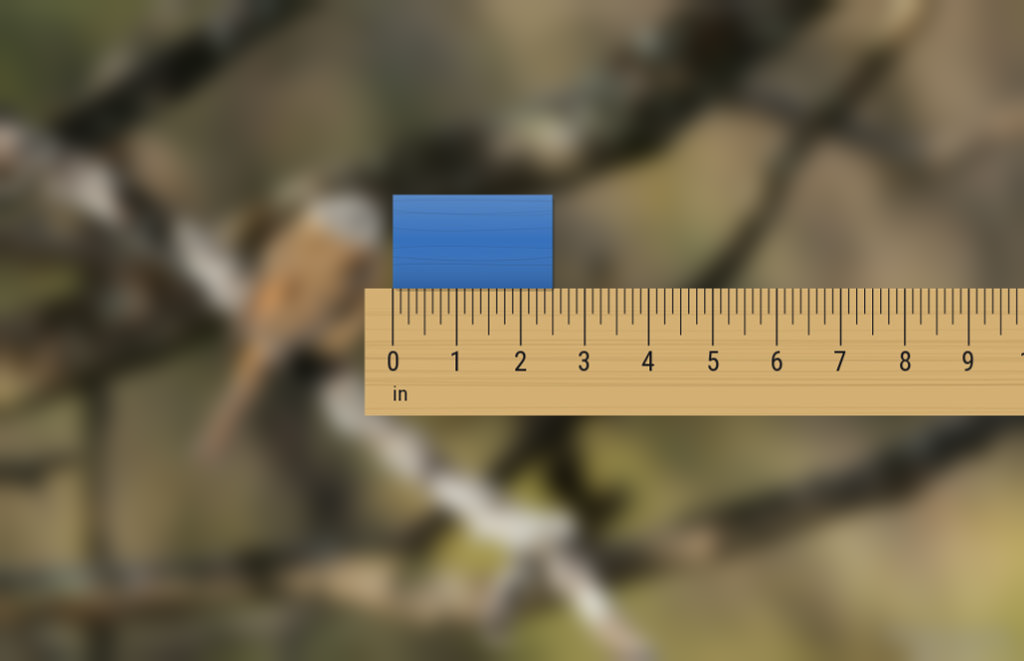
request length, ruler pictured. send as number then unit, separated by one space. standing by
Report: 2.5 in
